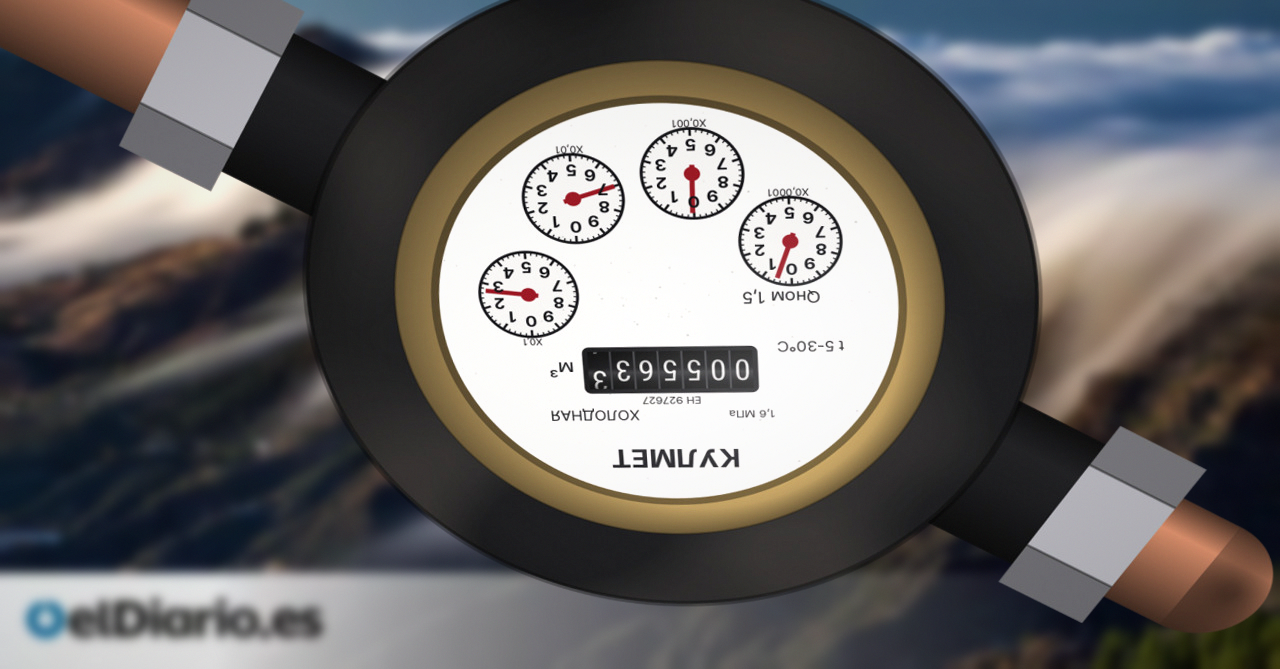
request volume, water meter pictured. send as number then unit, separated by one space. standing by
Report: 55633.2700 m³
